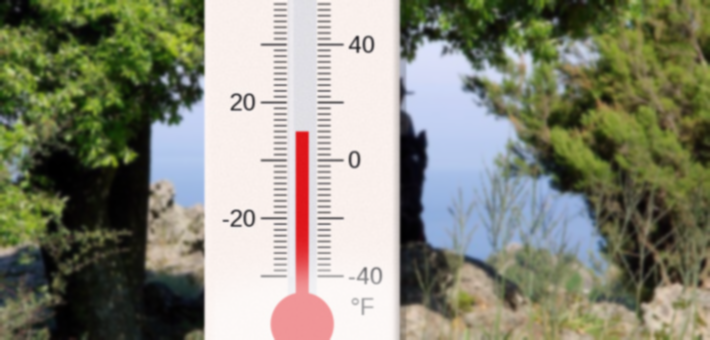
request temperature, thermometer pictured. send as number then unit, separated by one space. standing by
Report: 10 °F
